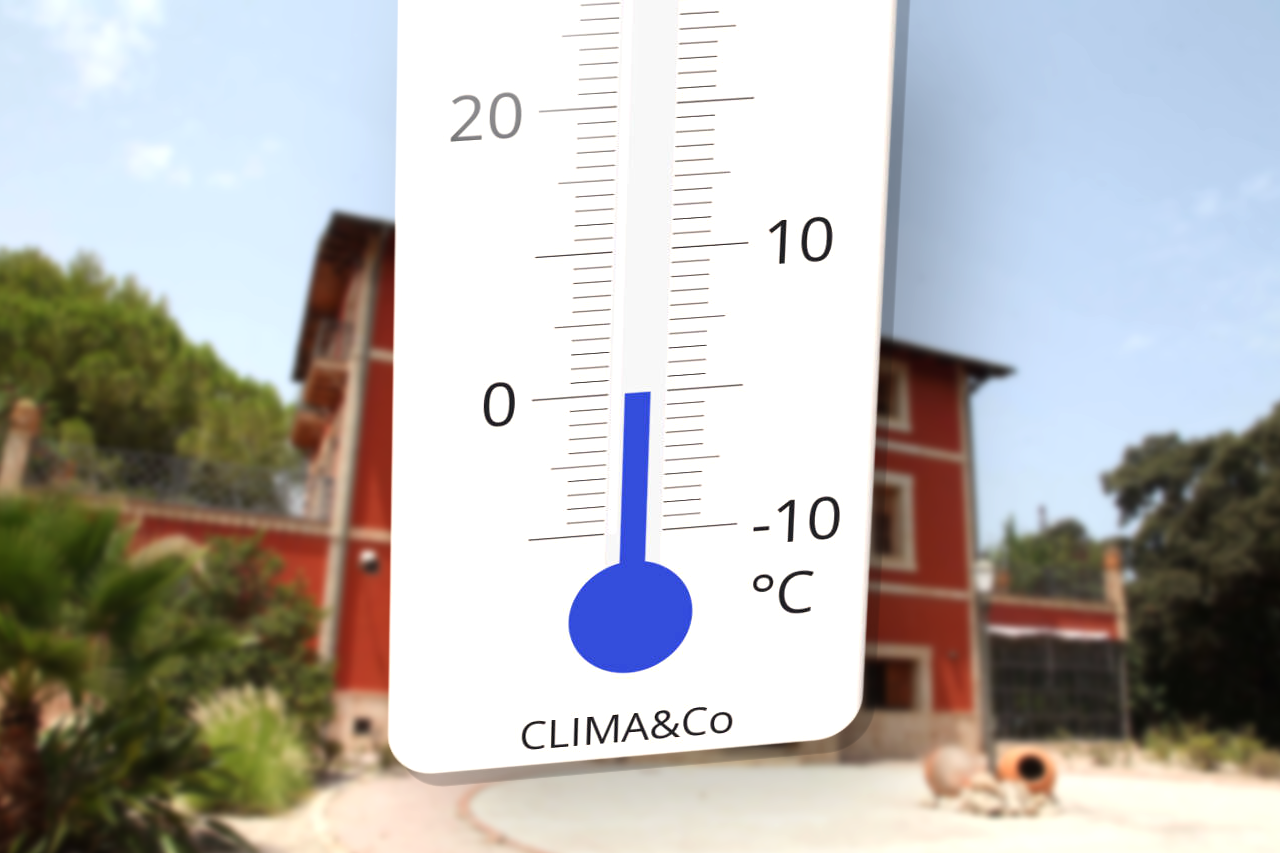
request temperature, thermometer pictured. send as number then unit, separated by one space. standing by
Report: 0 °C
